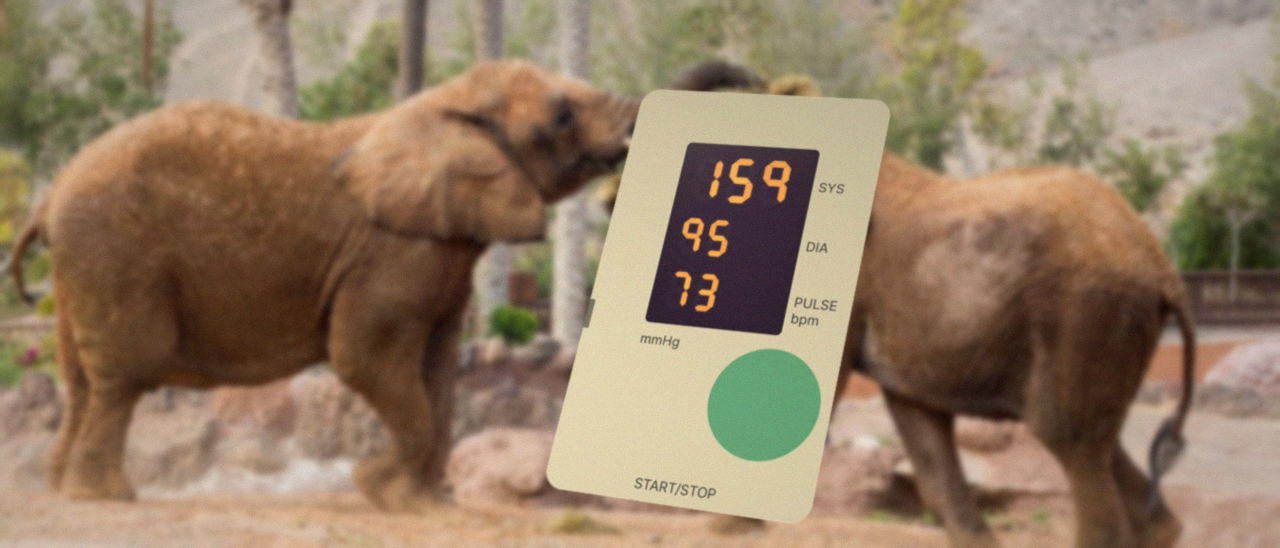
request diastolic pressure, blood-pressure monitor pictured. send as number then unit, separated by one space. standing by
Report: 95 mmHg
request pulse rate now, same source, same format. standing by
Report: 73 bpm
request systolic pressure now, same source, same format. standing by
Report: 159 mmHg
